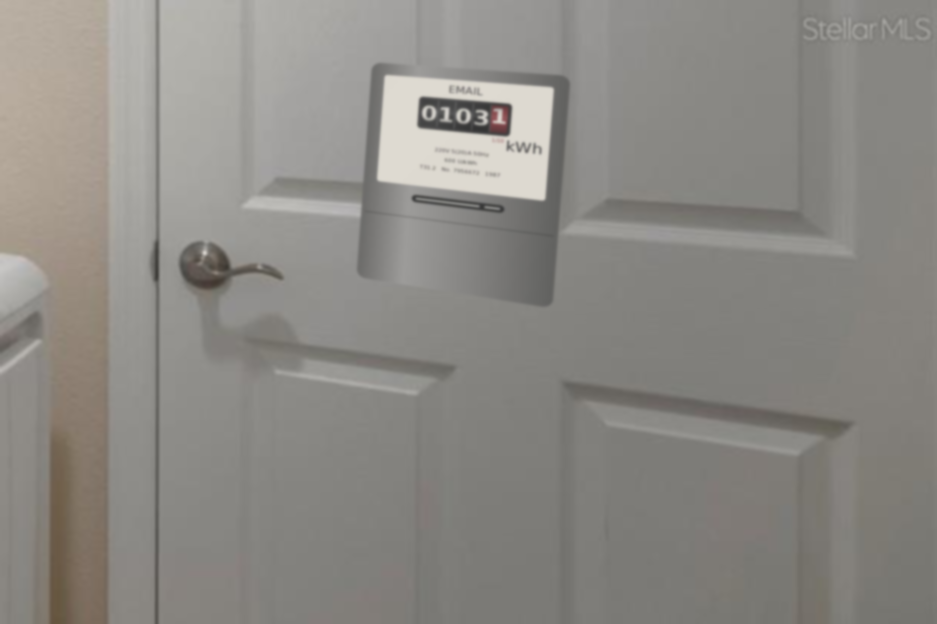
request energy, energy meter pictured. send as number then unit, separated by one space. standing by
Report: 103.1 kWh
